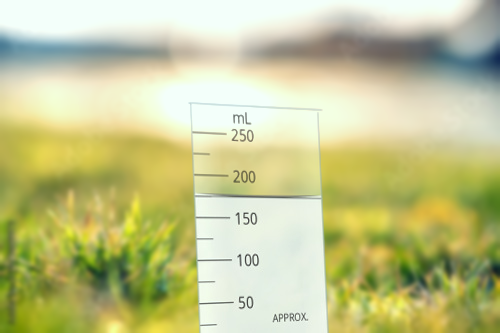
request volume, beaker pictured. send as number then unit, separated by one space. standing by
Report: 175 mL
